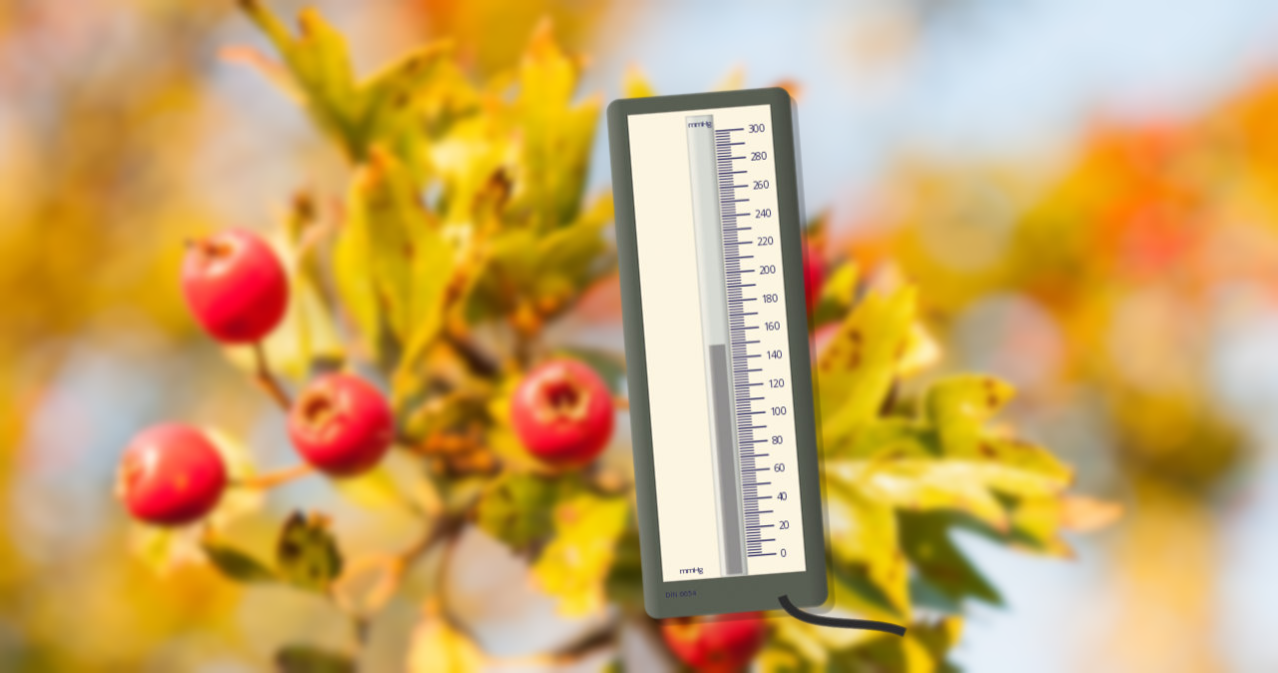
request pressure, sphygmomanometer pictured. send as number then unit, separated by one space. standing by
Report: 150 mmHg
